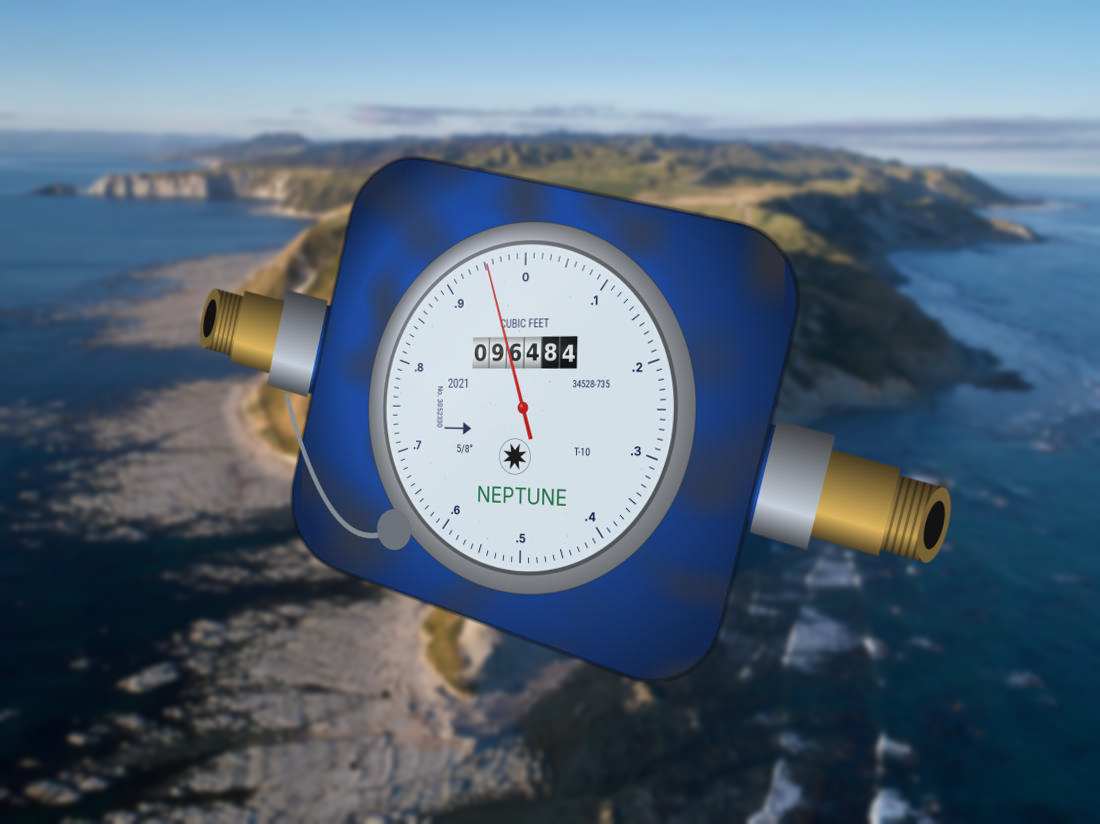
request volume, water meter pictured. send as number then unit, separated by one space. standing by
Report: 96483.95 ft³
